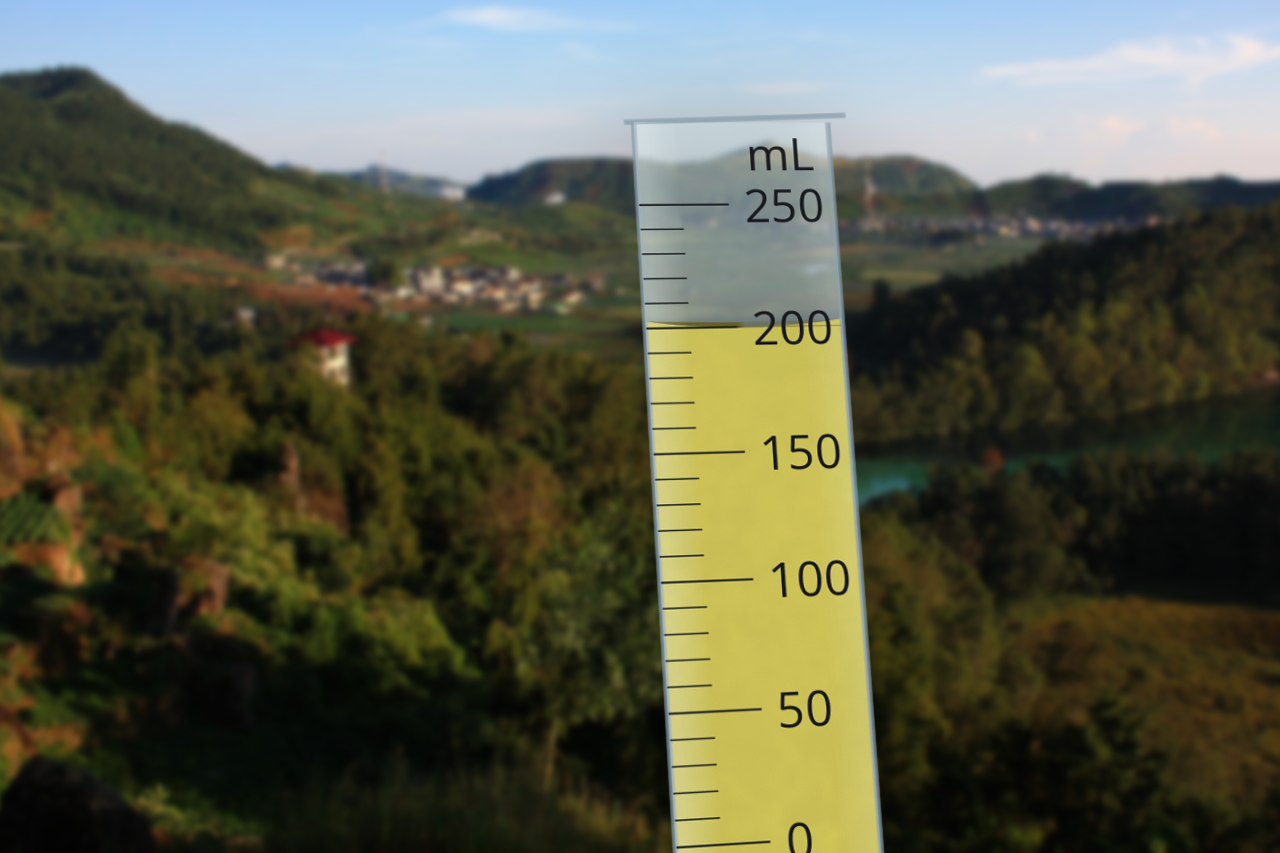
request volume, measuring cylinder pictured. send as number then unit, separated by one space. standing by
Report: 200 mL
